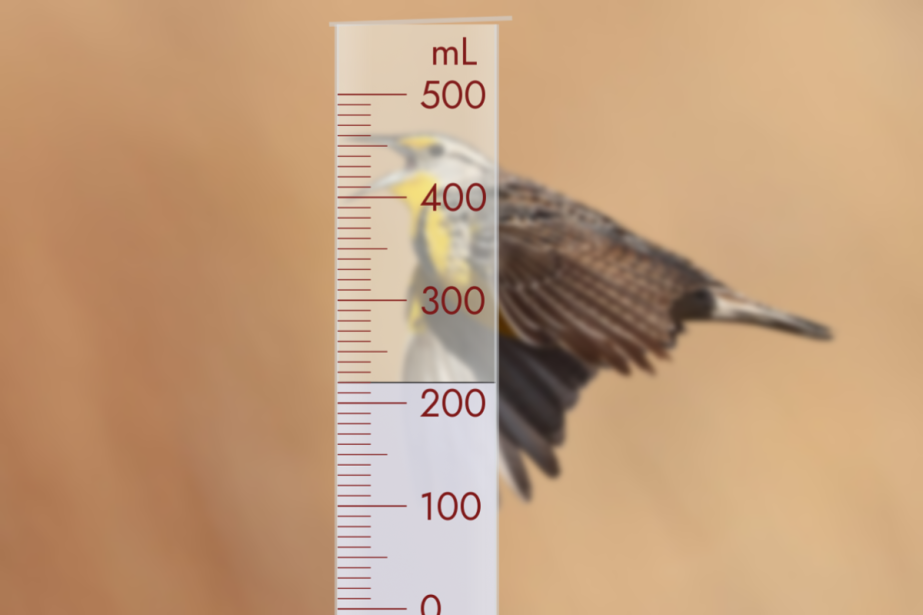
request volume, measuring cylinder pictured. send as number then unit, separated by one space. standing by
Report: 220 mL
